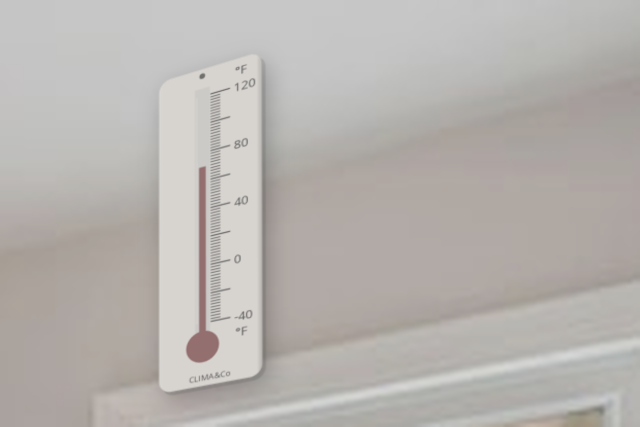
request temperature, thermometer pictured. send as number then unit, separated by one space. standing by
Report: 70 °F
